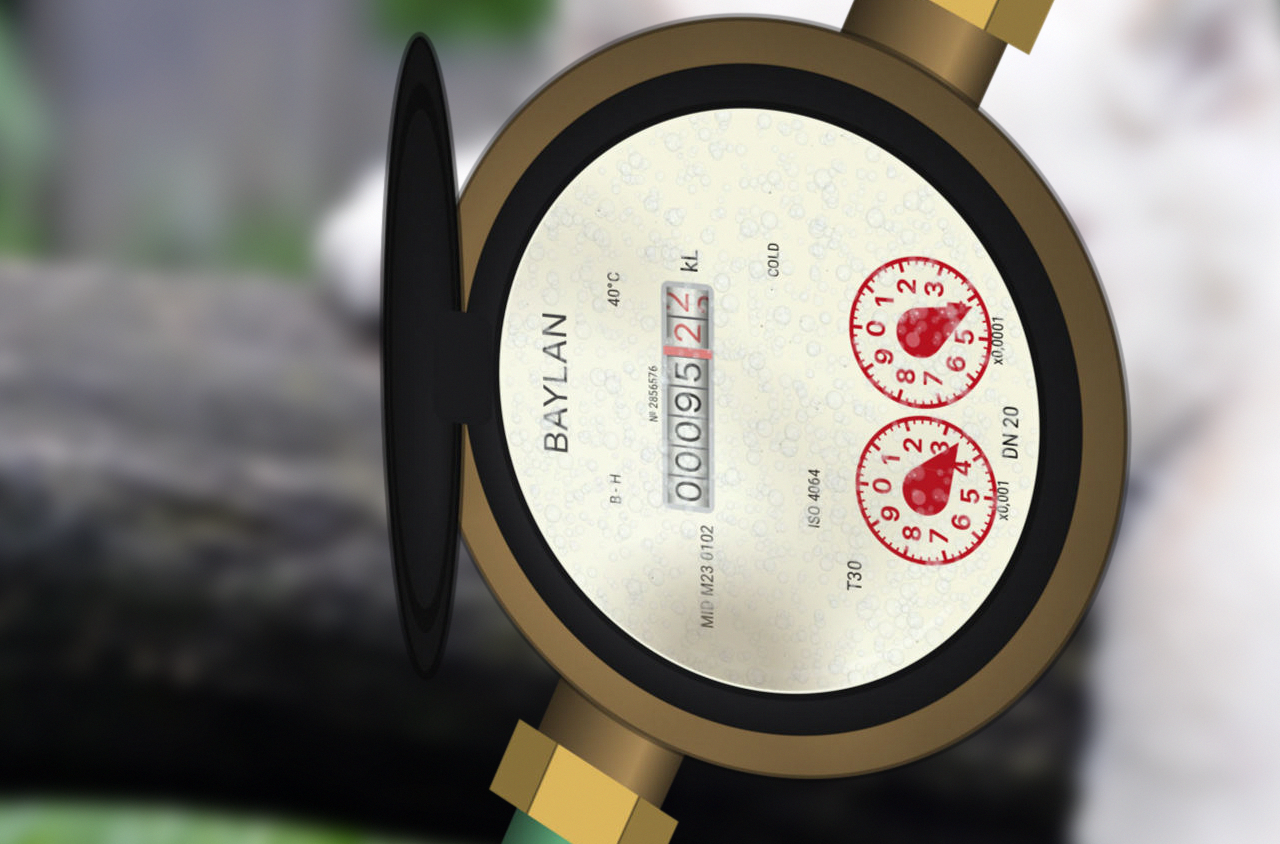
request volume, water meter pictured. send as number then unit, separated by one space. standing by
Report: 95.2234 kL
